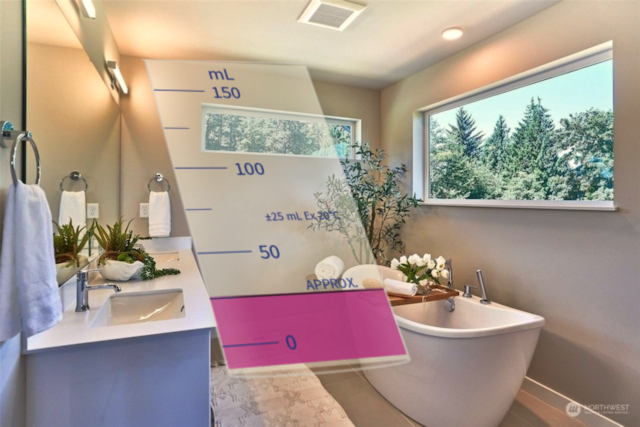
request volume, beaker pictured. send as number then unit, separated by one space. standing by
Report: 25 mL
